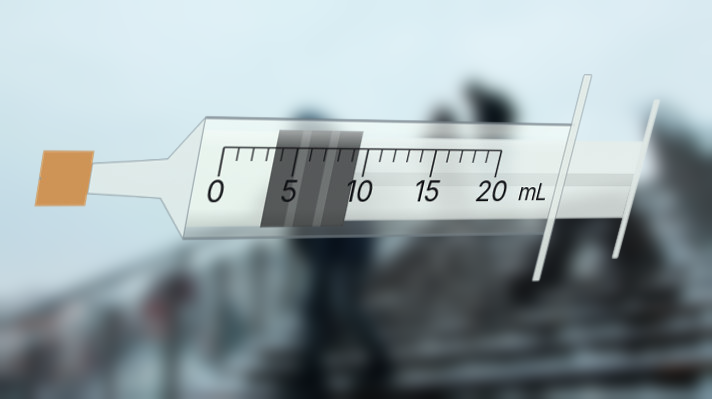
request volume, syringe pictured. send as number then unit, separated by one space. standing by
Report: 3.5 mL
